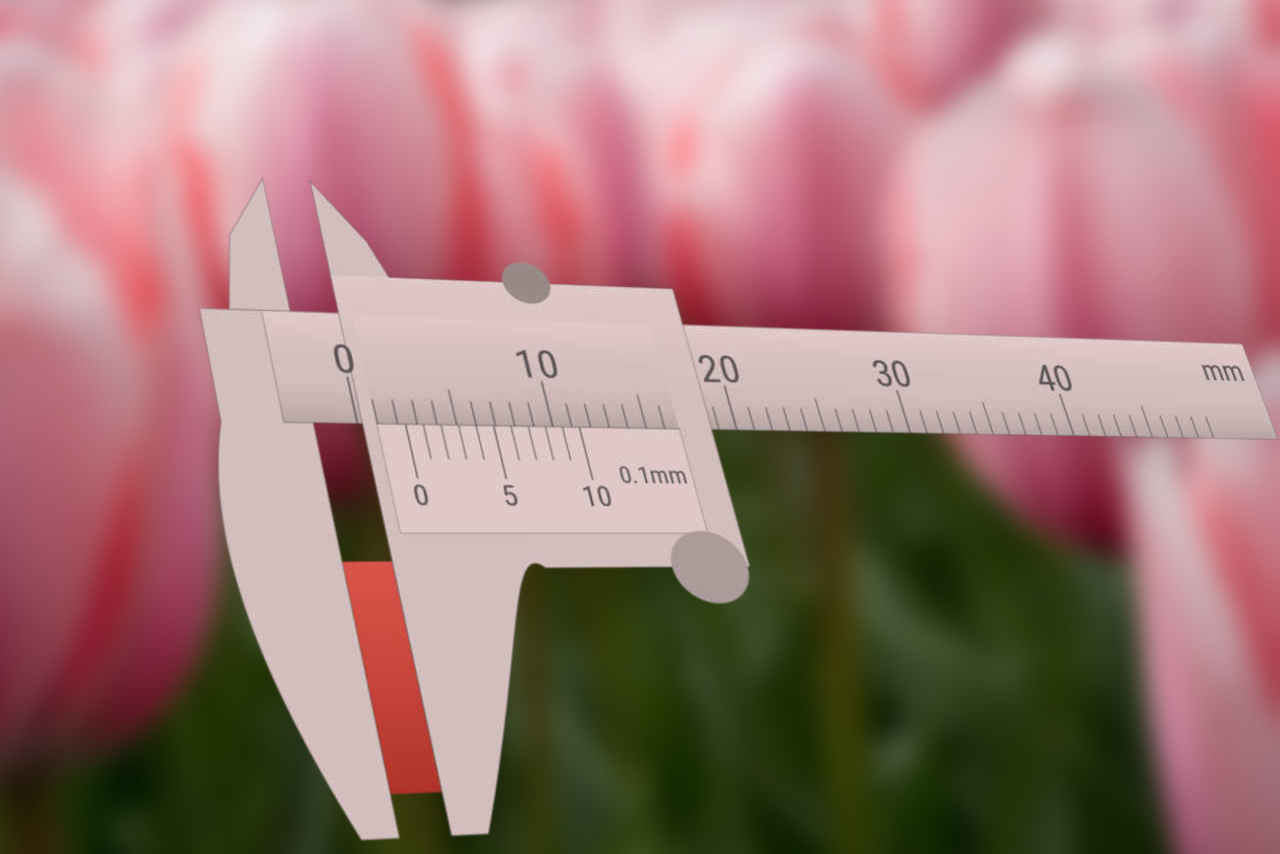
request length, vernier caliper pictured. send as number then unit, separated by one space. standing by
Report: 2.4 mm
